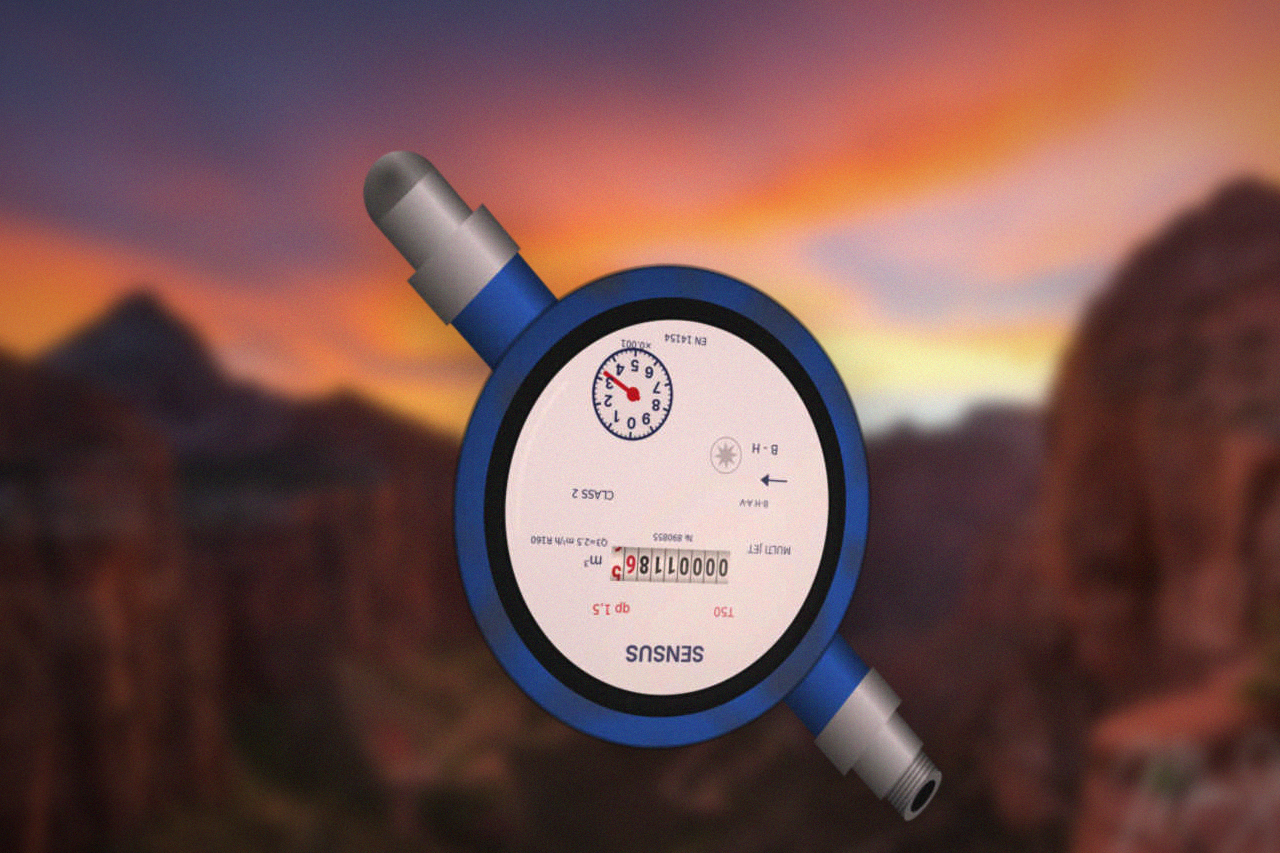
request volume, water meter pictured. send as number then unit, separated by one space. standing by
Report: 118.653 m³
